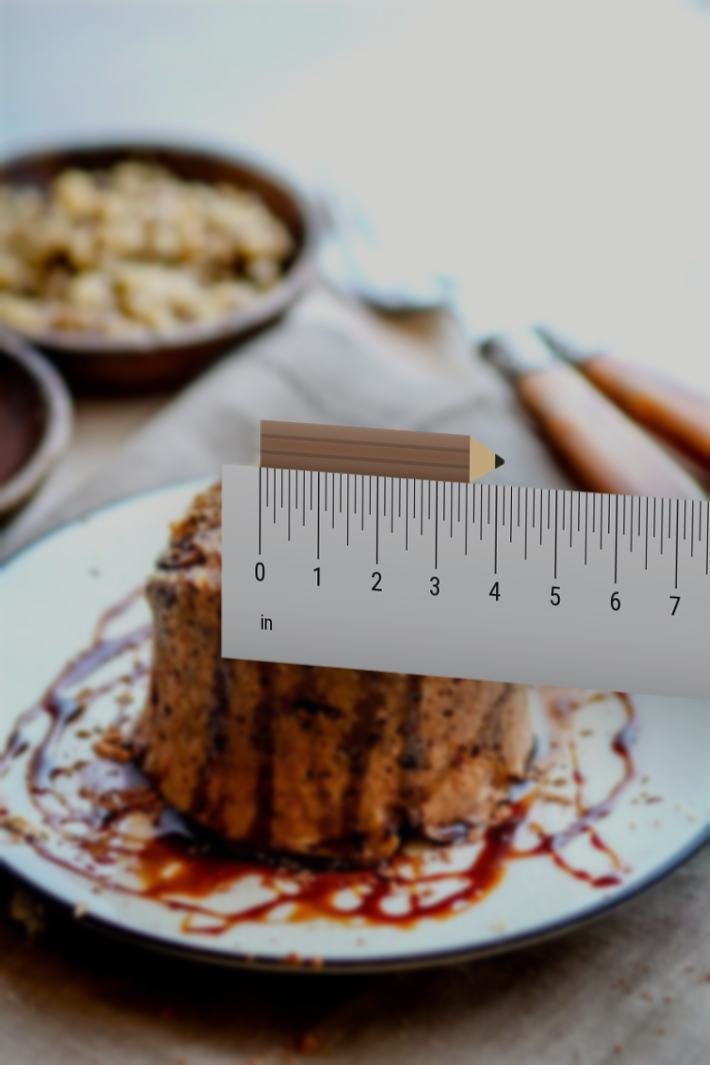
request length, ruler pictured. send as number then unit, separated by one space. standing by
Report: 4.125 in
